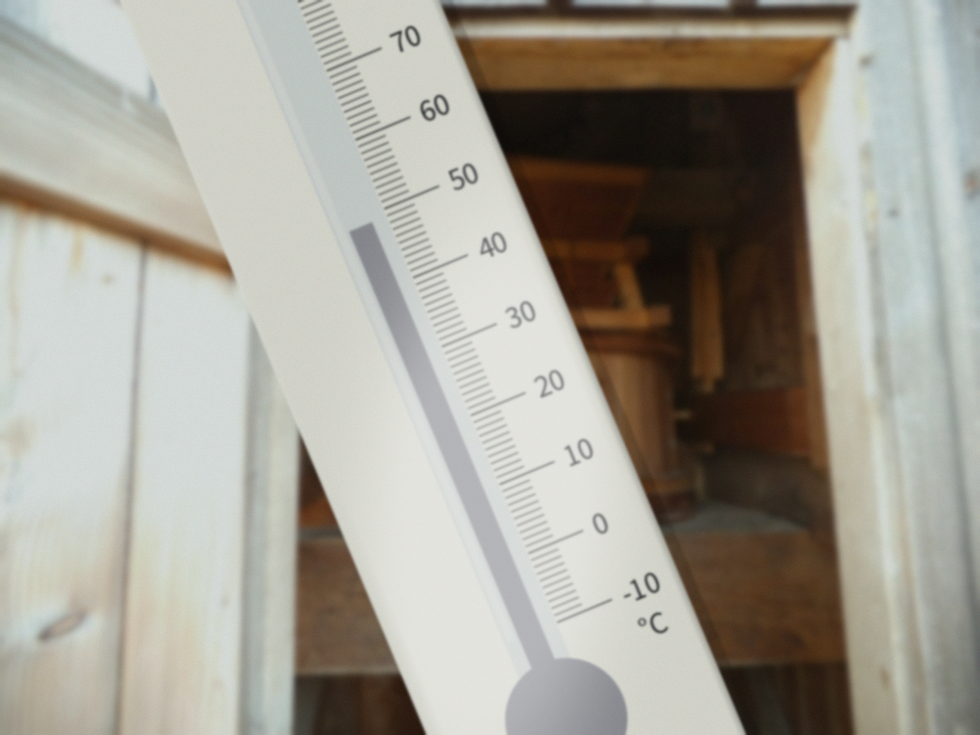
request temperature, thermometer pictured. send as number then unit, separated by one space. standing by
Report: 49 °C
